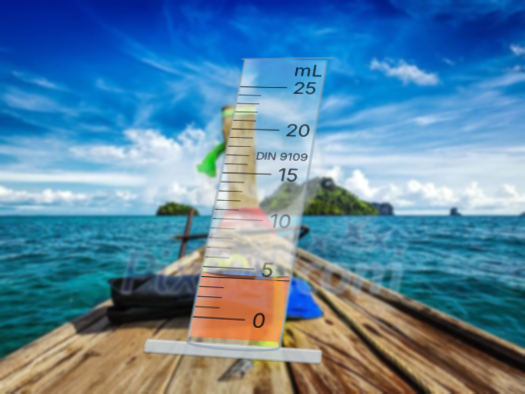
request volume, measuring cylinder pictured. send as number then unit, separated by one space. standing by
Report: 4 mL
